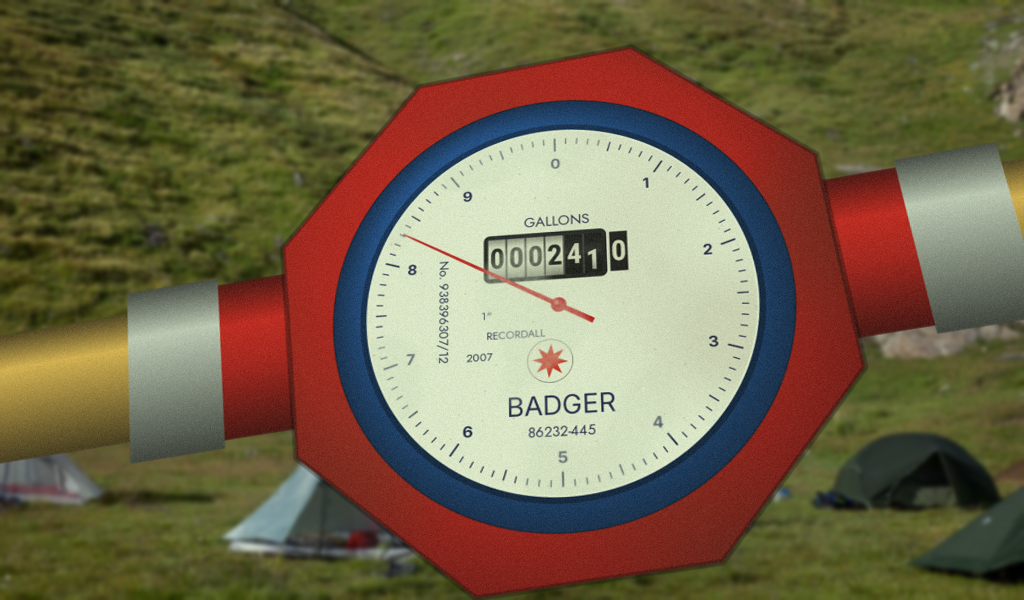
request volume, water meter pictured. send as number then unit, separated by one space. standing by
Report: 2408.3 gal
